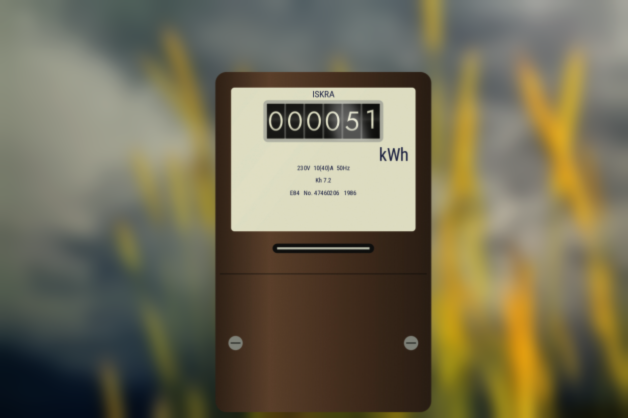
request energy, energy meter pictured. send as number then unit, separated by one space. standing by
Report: 51 kWh
